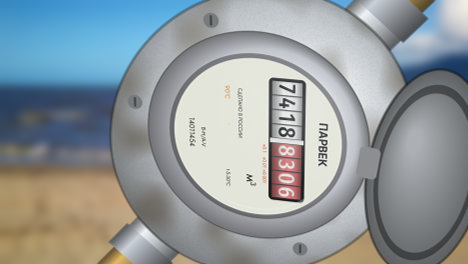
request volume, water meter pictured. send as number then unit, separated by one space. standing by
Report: 7418.8306 m³
